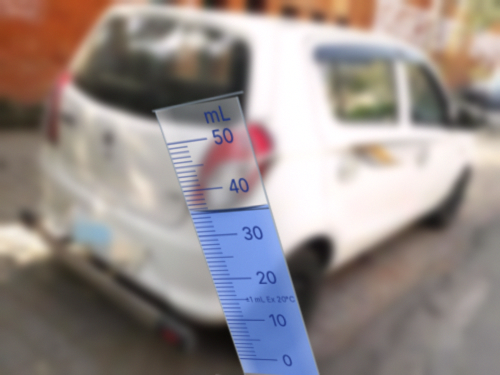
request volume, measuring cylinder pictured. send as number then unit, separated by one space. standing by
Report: 35 mL
